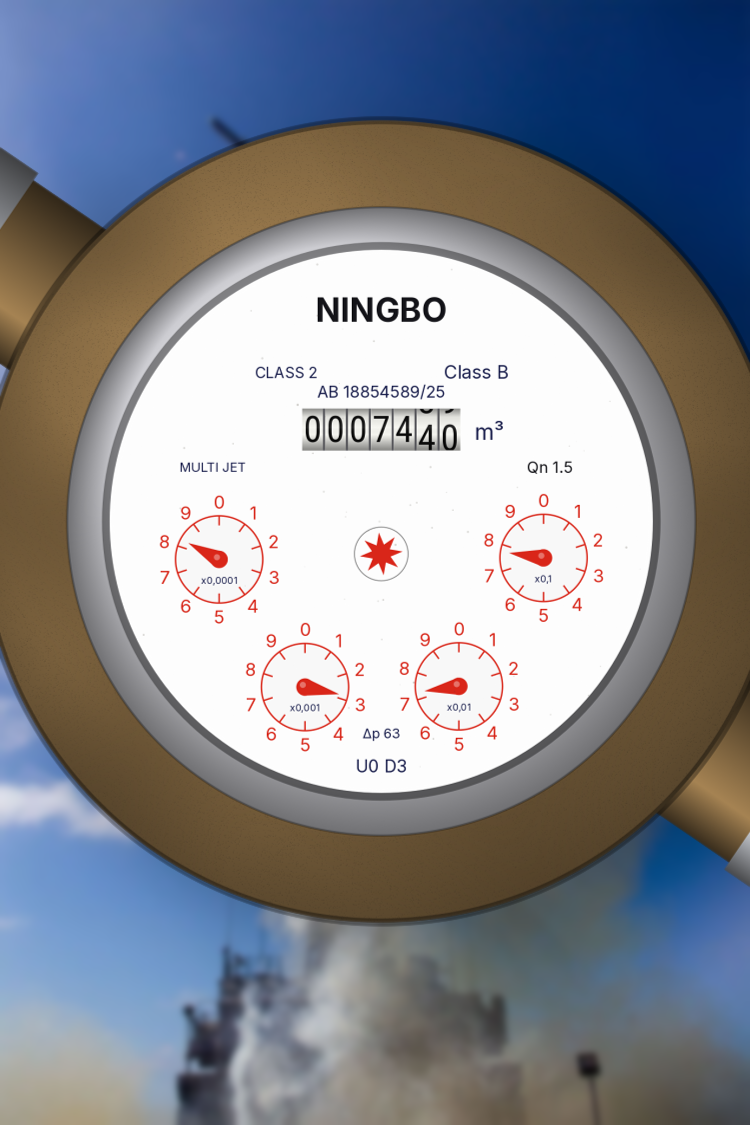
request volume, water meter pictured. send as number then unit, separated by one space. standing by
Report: 7439.7728 m³
